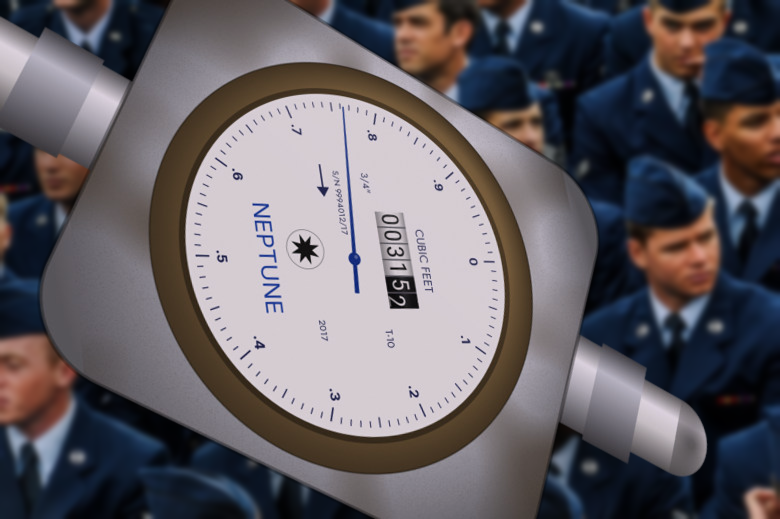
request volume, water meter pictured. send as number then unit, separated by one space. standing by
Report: 3151.76 ft³
